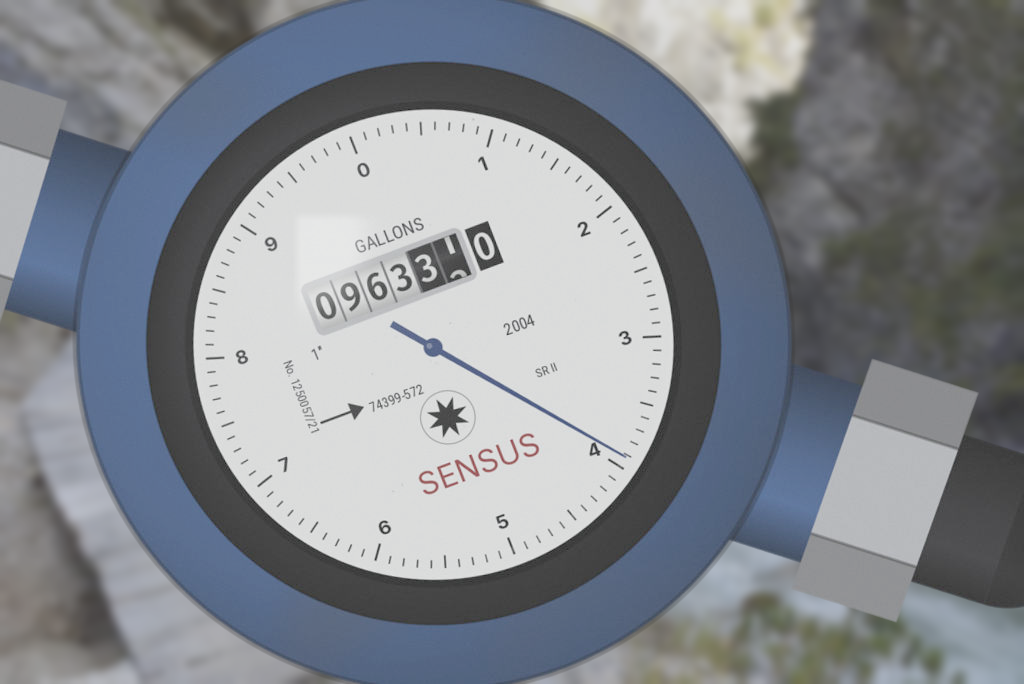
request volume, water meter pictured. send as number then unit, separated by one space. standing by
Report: 963313.9 gal
